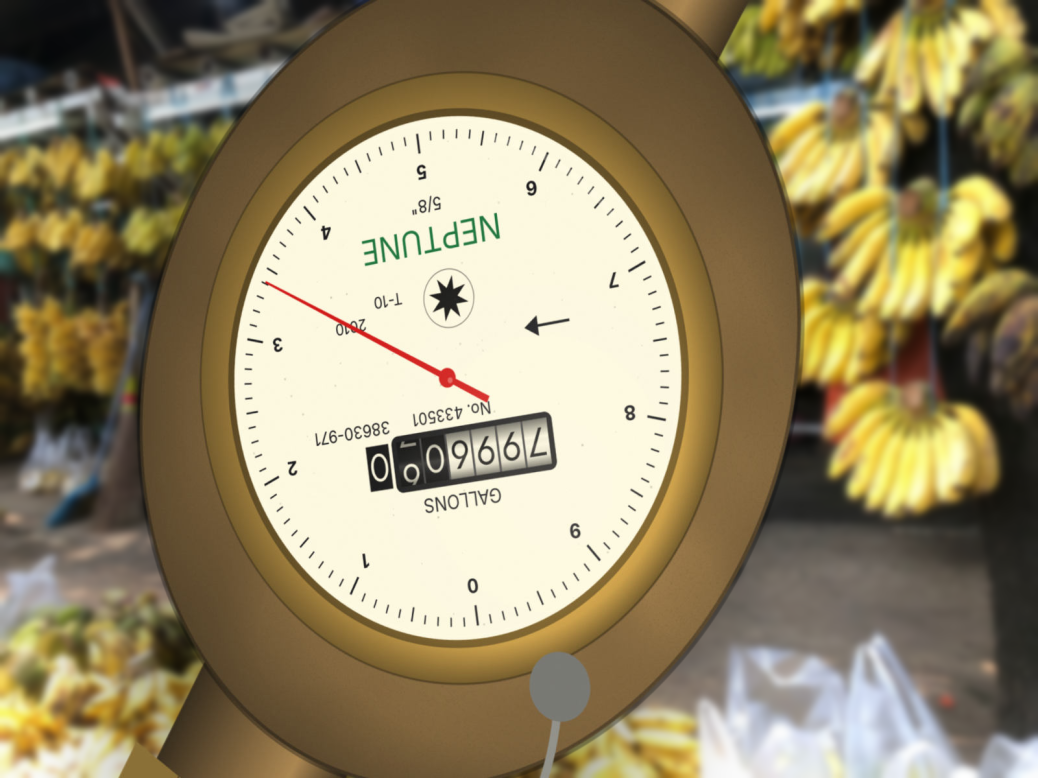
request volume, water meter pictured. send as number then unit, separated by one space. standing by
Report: 7996063.4 gal
